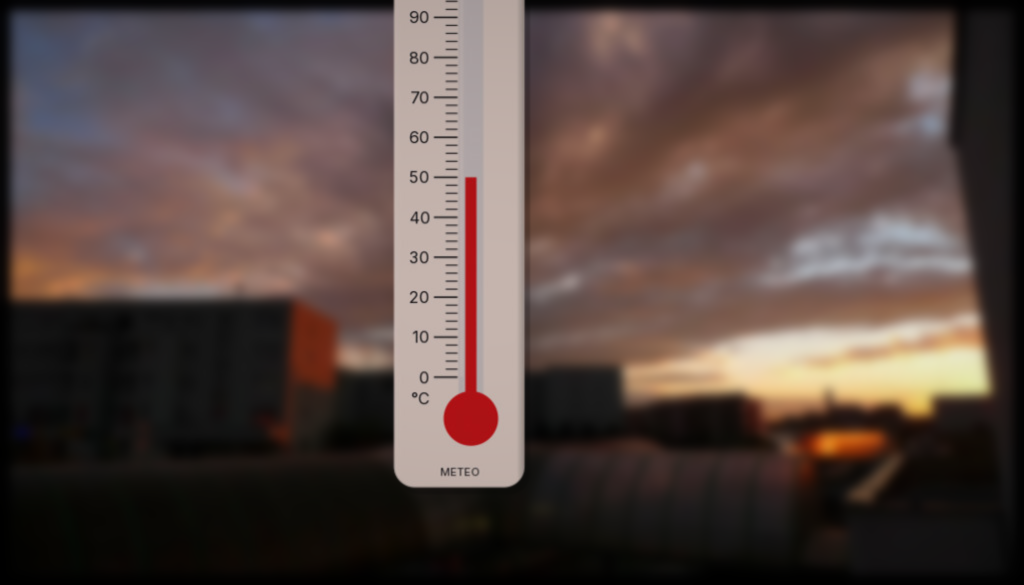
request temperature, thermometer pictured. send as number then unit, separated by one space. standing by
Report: 50 °C
